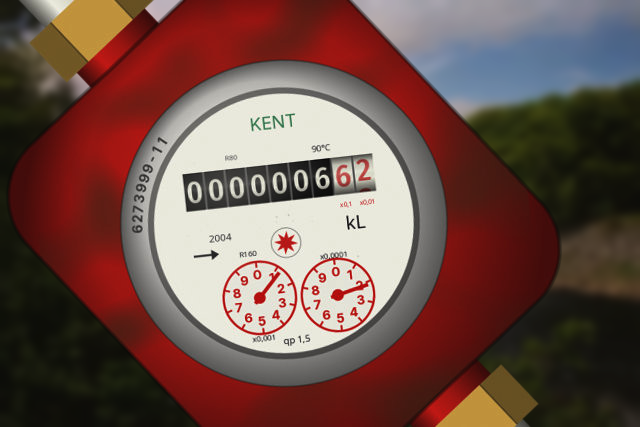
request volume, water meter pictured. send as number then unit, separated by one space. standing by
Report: 6.6212 kL
